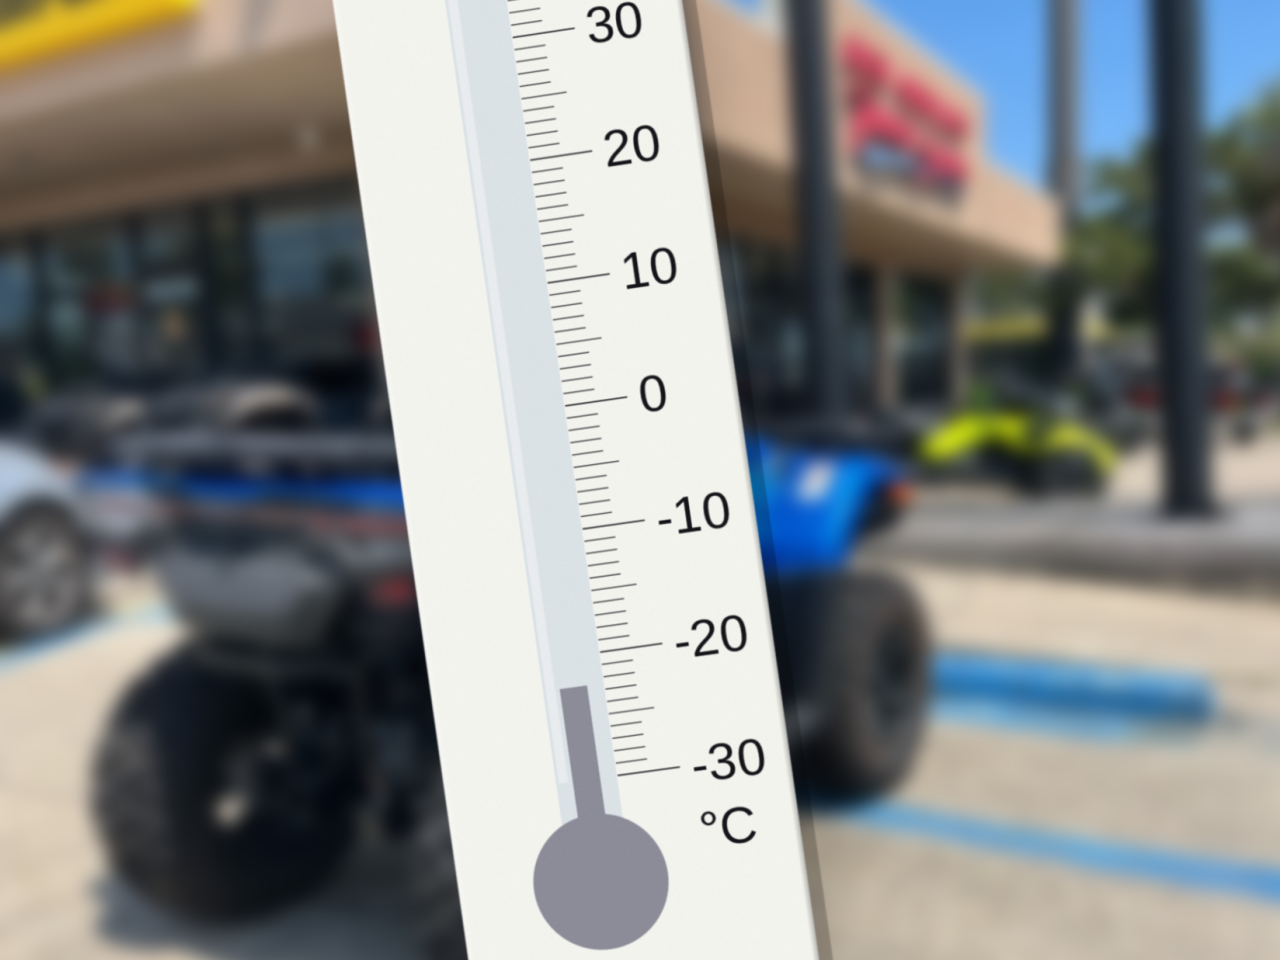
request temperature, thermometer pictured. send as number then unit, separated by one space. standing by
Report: -22.5 °C
